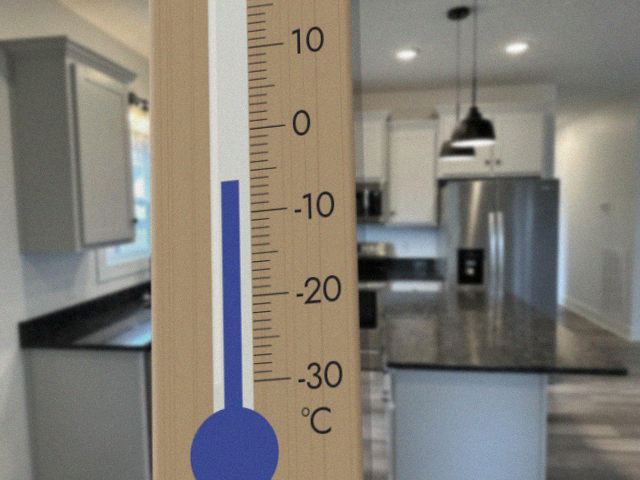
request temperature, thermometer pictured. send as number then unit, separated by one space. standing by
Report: -6 °C
